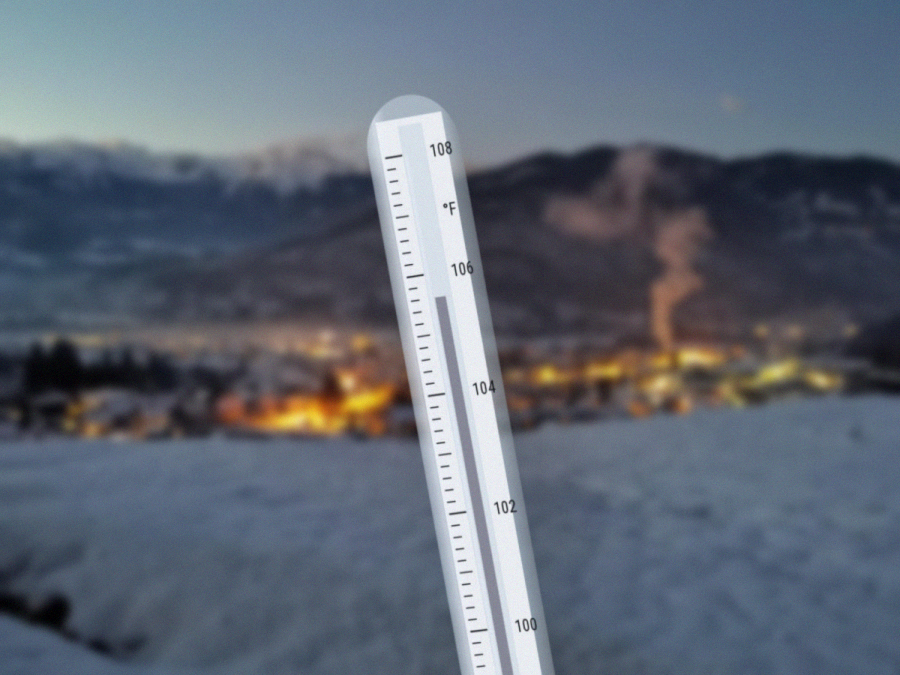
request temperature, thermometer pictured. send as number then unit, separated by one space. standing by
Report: 105.6 °F
